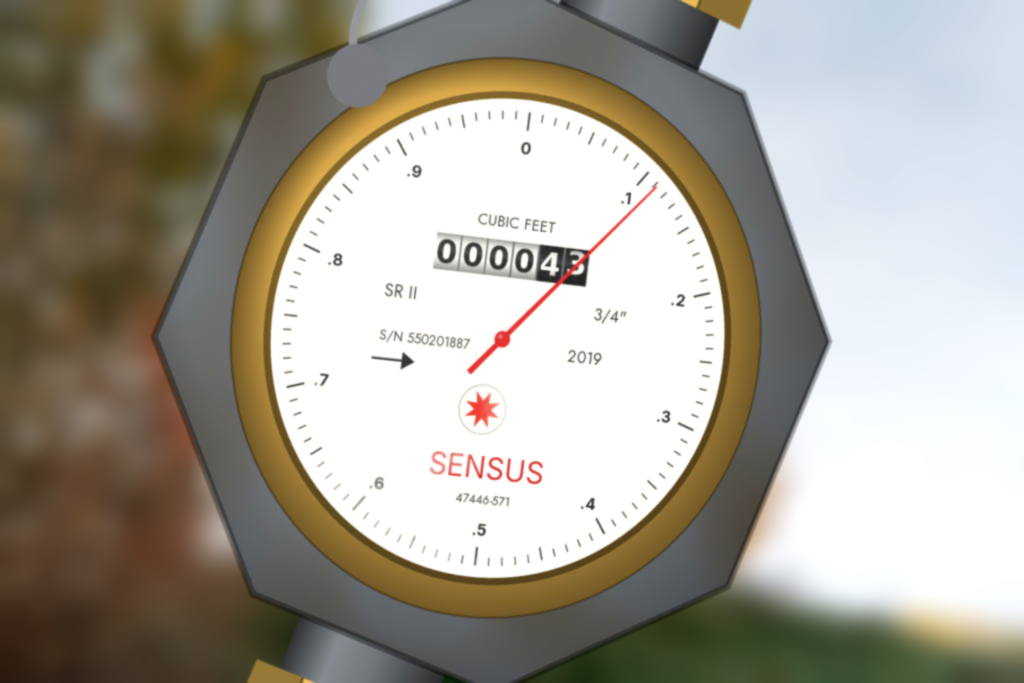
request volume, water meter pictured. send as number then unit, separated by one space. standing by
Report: 43.11 ft³
